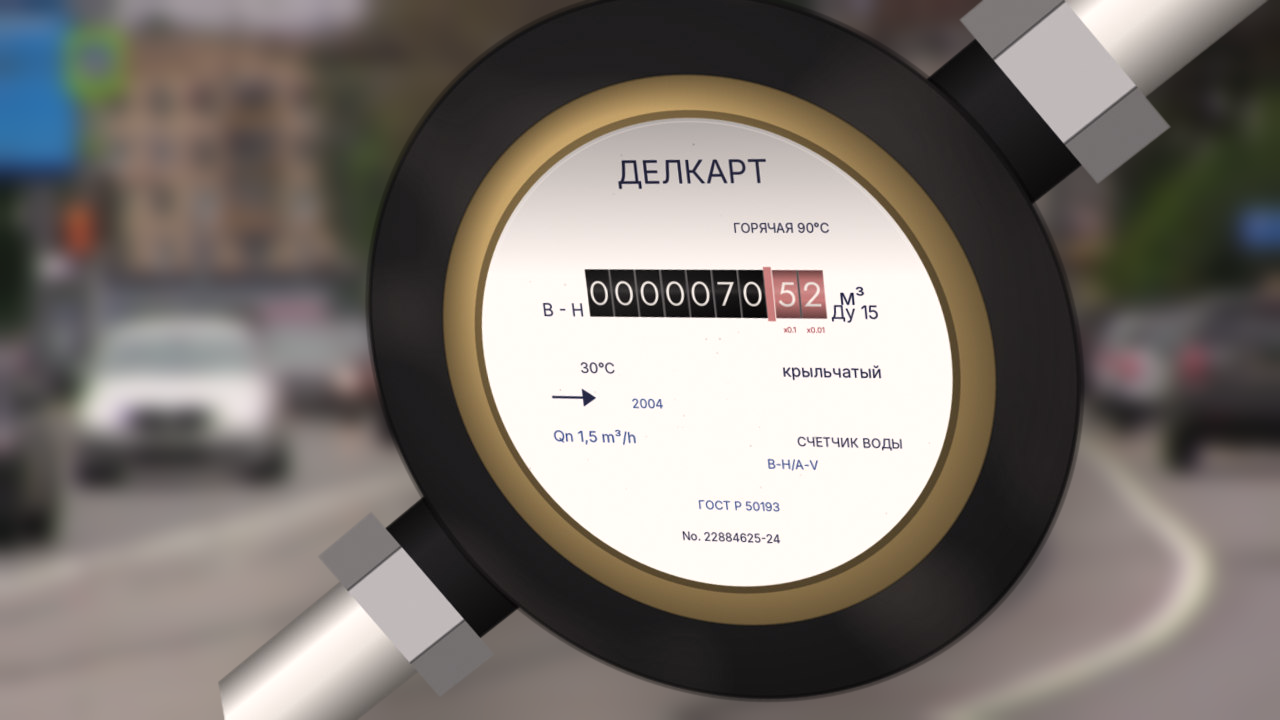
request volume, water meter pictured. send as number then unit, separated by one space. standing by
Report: 70.52 m³
